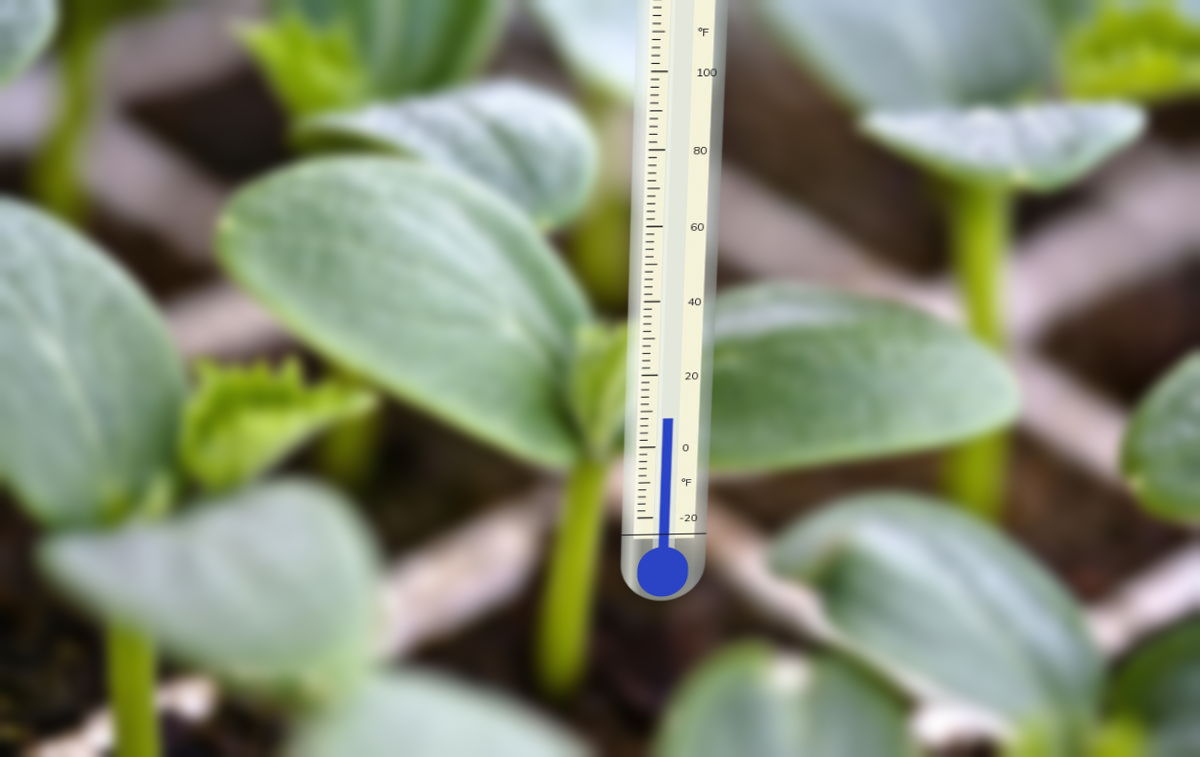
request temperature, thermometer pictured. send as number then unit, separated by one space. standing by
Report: 8 °F
